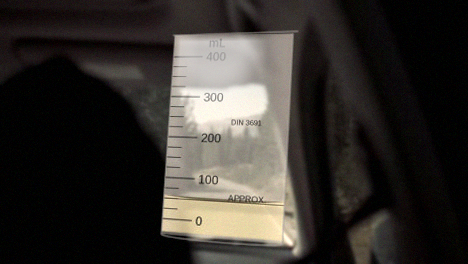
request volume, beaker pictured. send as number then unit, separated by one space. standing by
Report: 50 mL
